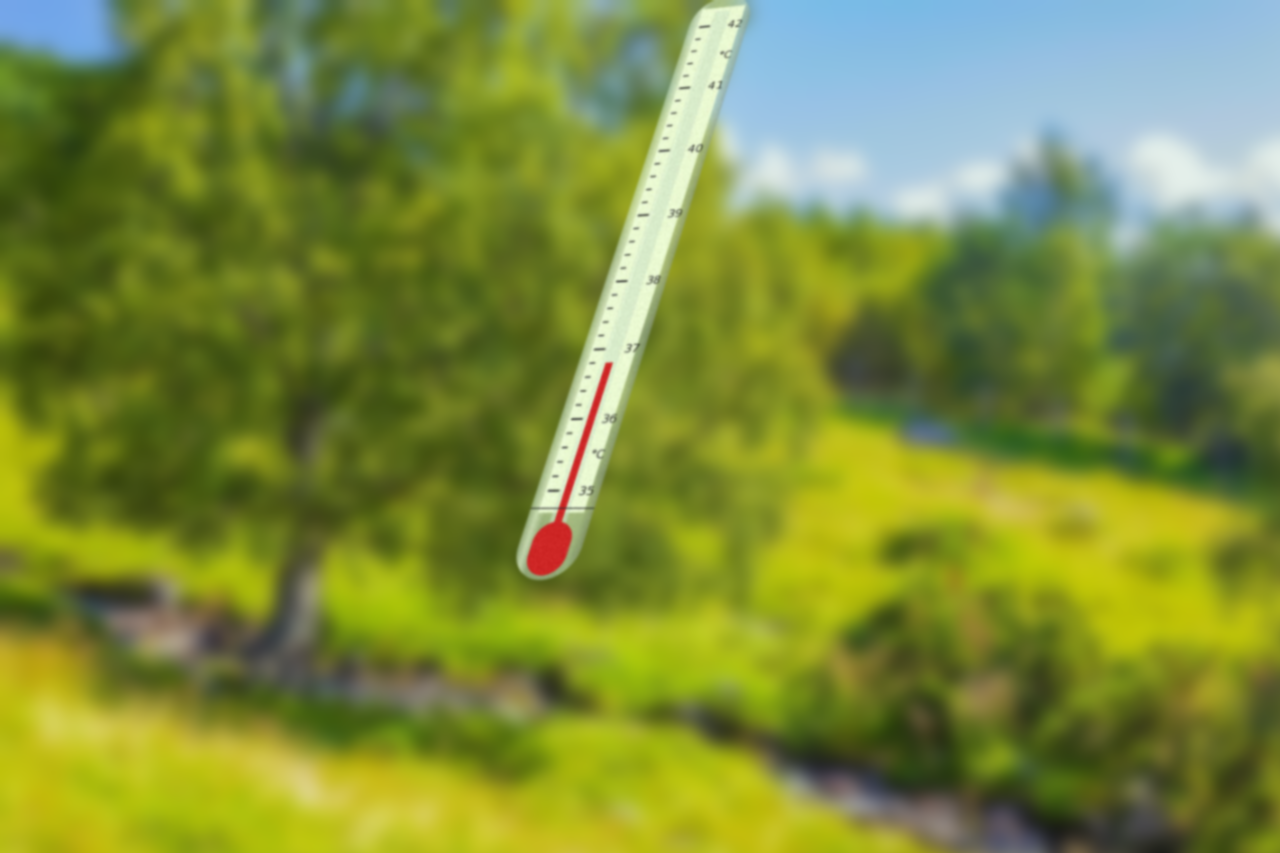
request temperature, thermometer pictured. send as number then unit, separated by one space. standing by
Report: 36.8 °C
